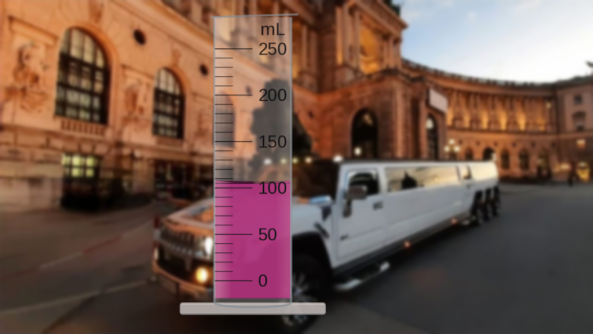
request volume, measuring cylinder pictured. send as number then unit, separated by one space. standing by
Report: 105 mL
